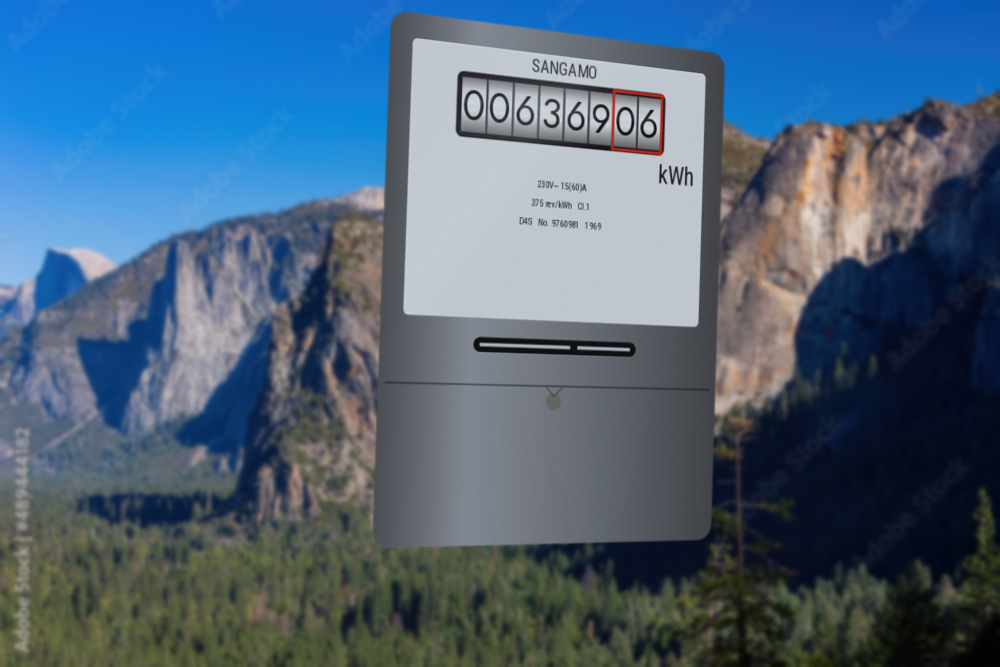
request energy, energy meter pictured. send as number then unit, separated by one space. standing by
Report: 6369.06 kWh
